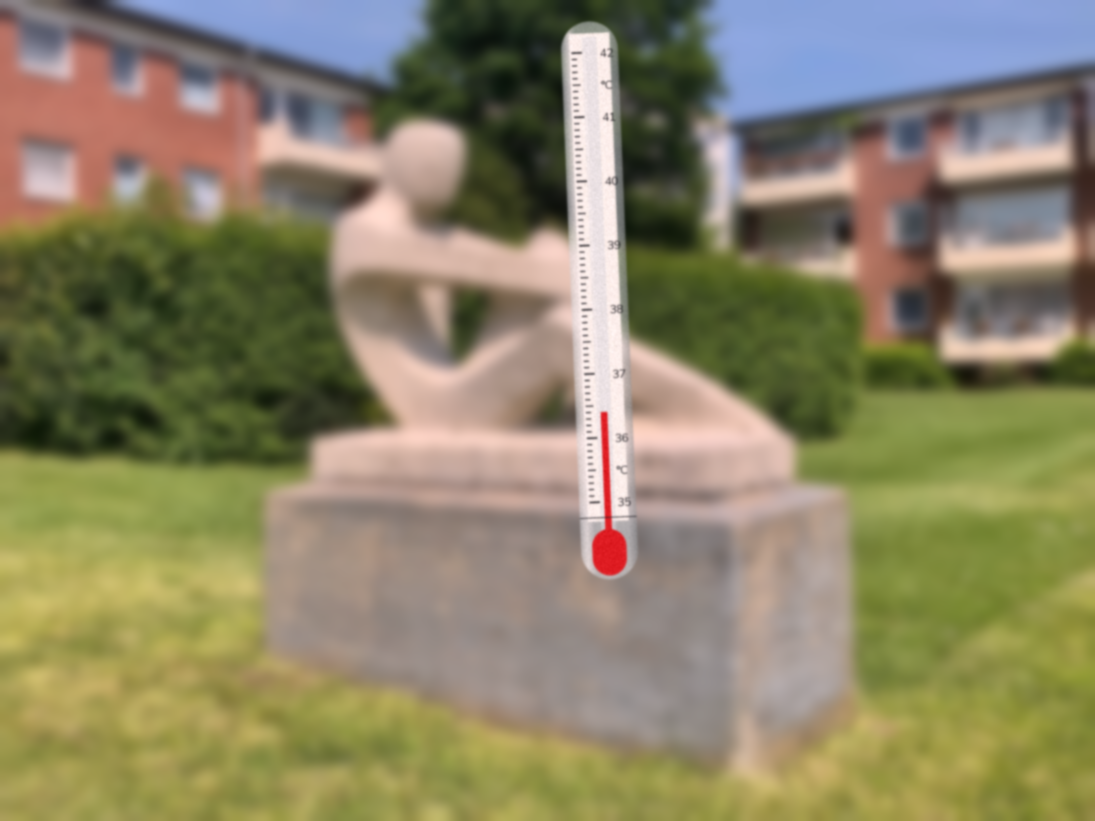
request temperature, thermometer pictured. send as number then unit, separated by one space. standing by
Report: 36.4 °C
